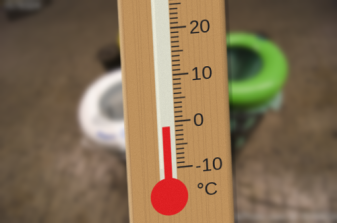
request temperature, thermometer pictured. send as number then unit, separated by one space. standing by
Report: -1 °C
